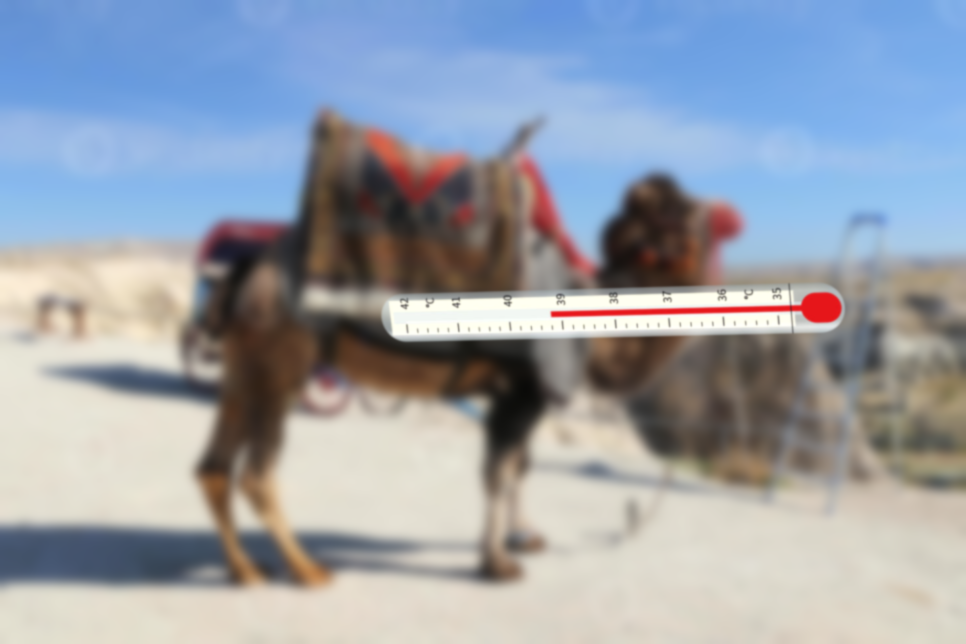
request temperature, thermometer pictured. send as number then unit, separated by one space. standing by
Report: 39.2 °C
